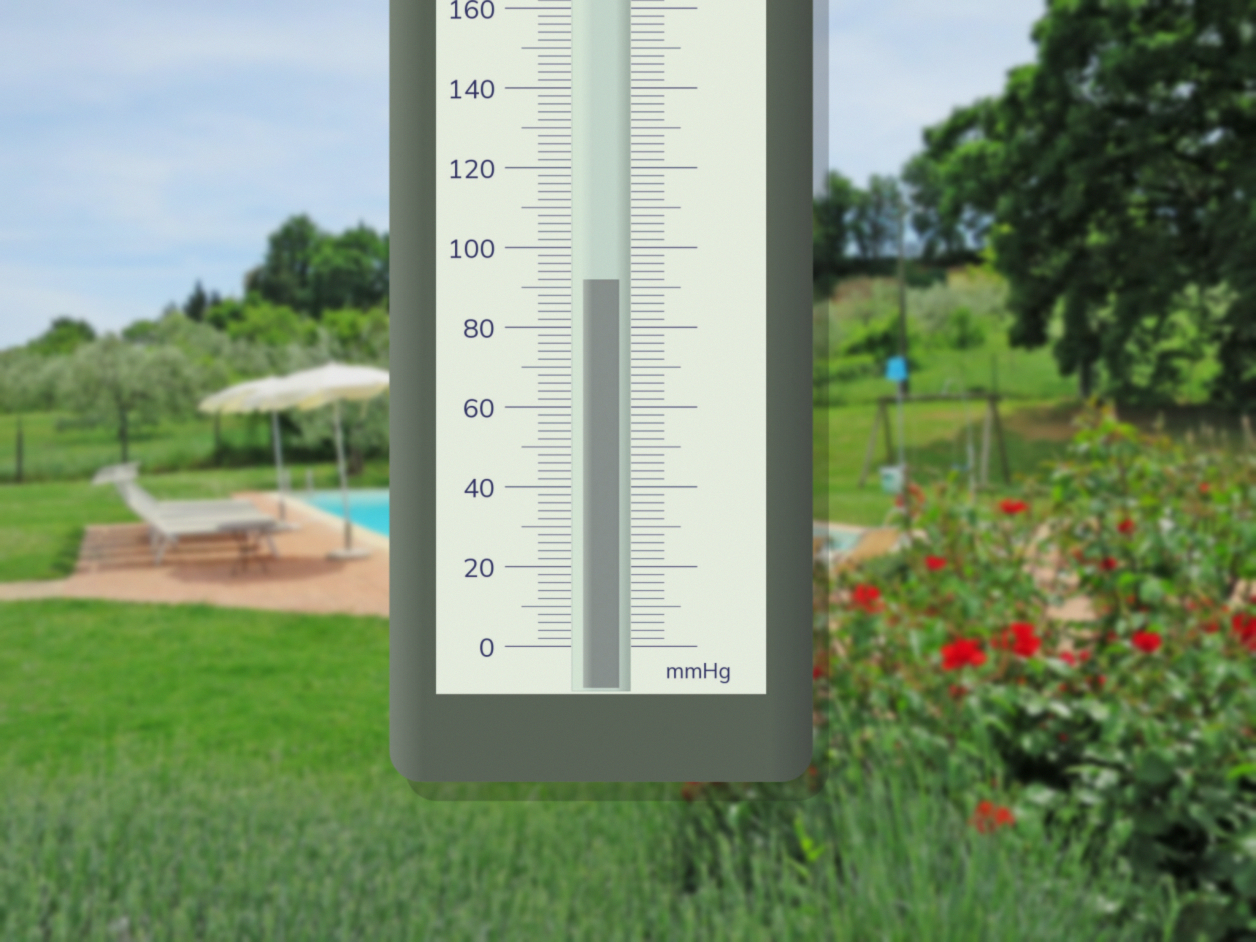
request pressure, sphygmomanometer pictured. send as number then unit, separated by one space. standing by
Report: 92 mmHg
